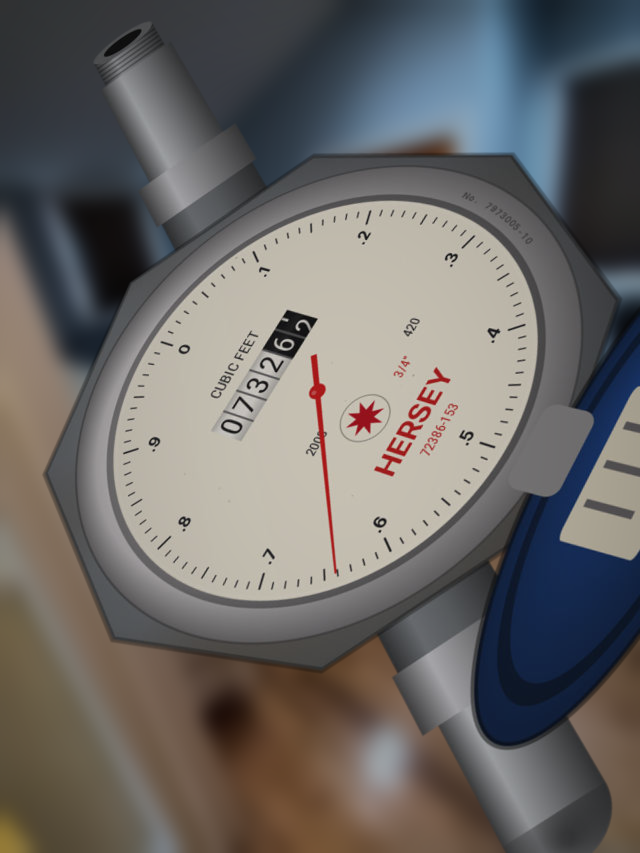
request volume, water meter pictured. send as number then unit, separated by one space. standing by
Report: 73261.64 ft³
